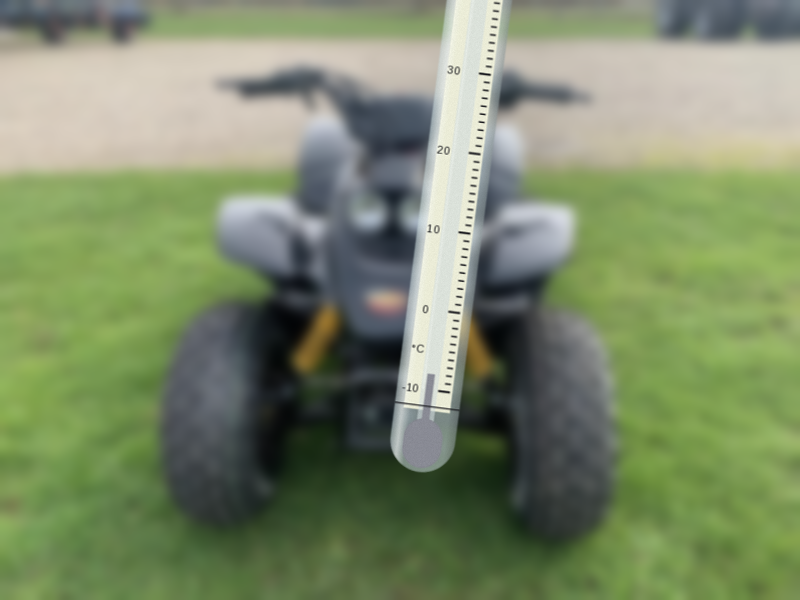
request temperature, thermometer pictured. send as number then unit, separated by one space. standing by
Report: -8 °C
